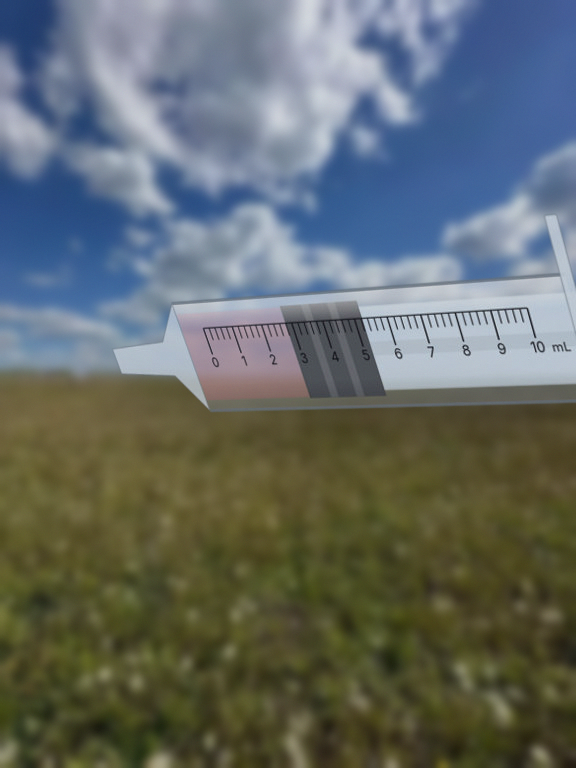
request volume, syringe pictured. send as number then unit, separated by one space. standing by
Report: 2.8 mL
